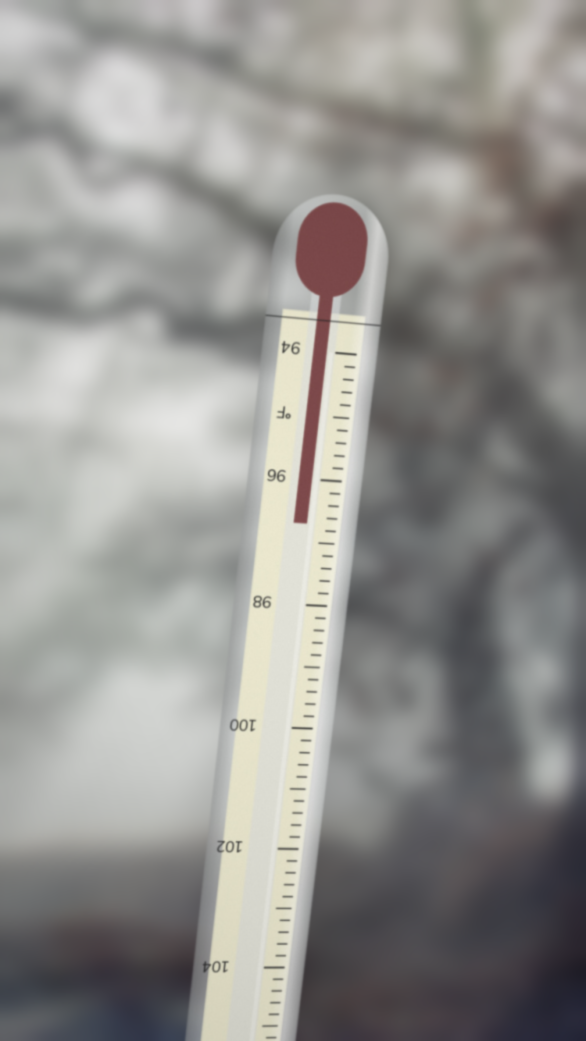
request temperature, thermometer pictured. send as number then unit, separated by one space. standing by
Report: 96.7 °F
